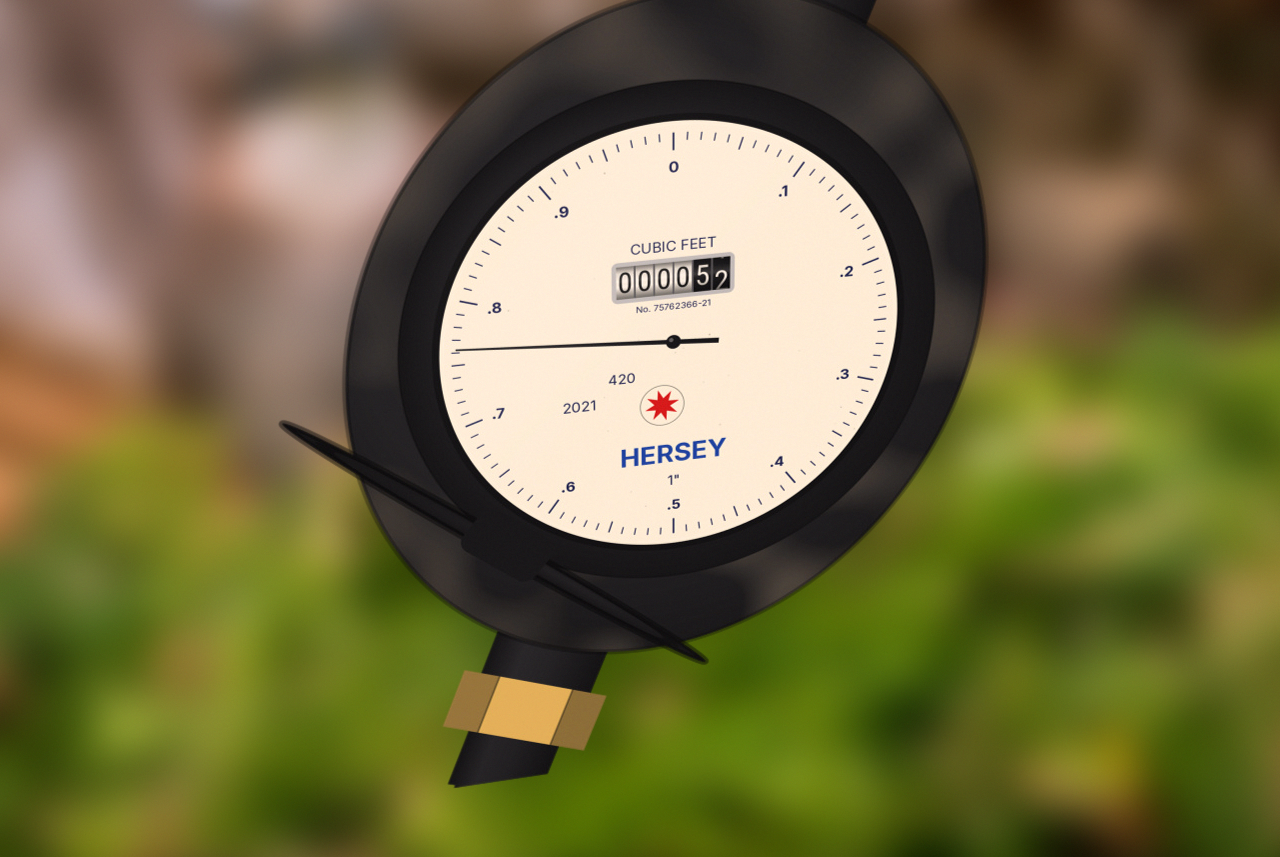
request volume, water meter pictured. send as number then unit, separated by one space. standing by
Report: 51.76 ft³
